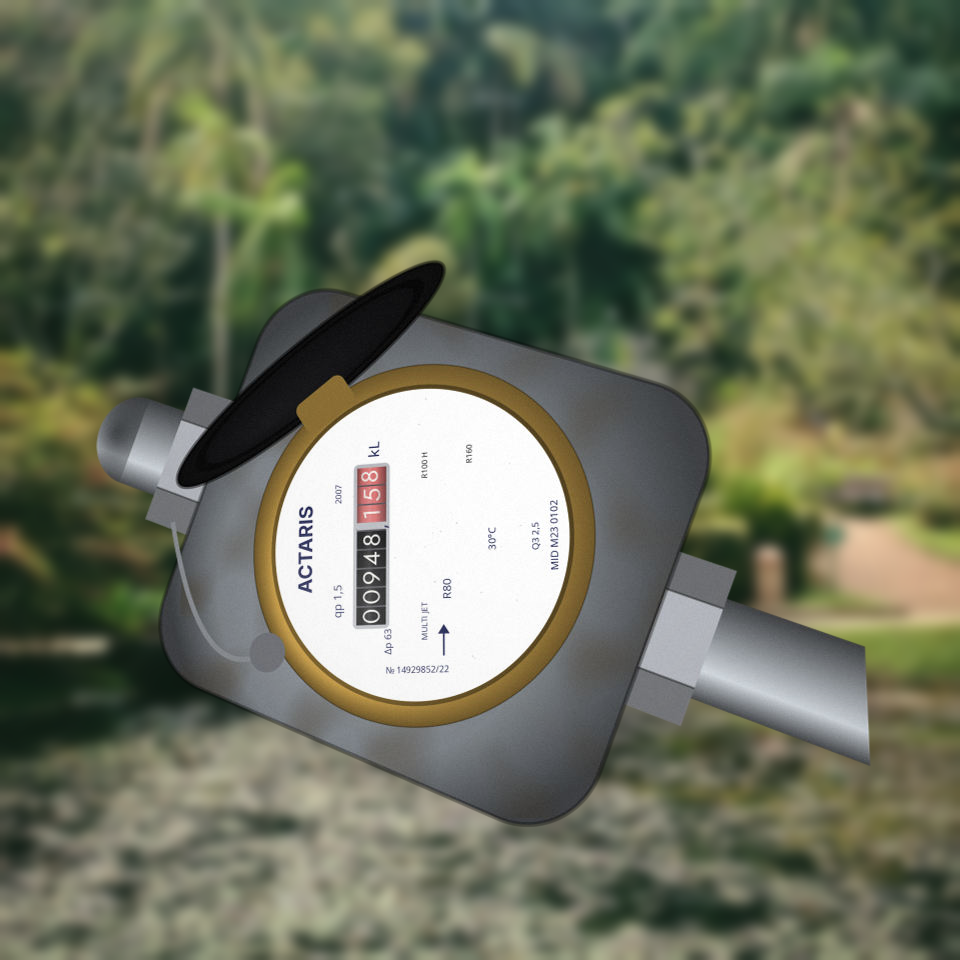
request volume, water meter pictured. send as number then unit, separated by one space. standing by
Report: 948.158 kL
